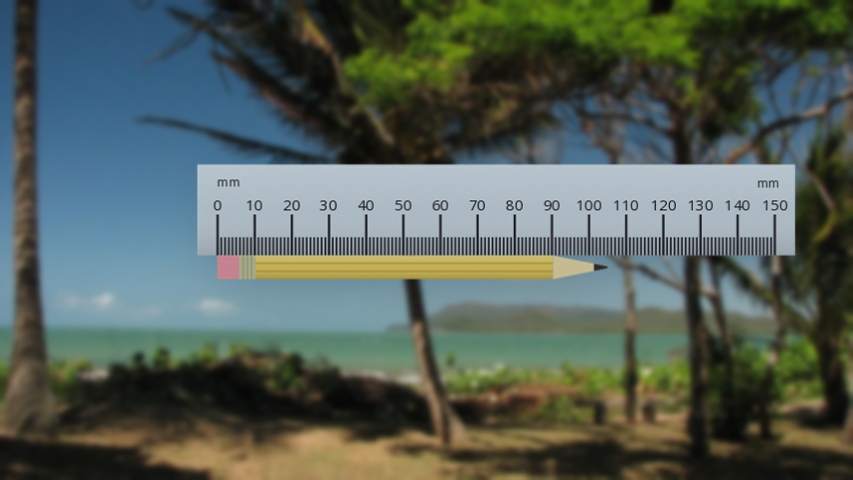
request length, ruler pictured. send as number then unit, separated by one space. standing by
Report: 105 mm
